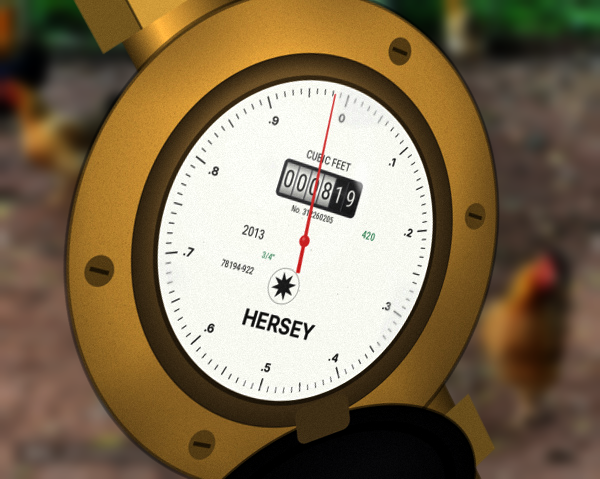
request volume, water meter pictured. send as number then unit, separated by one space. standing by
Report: 818.98 ft³
